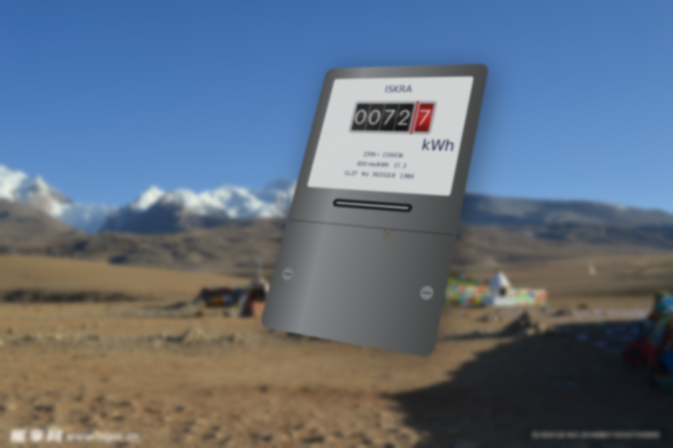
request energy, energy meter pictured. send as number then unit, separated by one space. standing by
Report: 72.7 kWh
